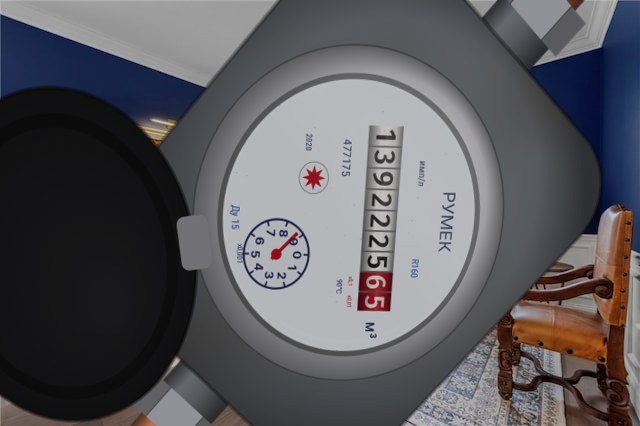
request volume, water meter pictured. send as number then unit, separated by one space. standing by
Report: 1392225.658 m³
